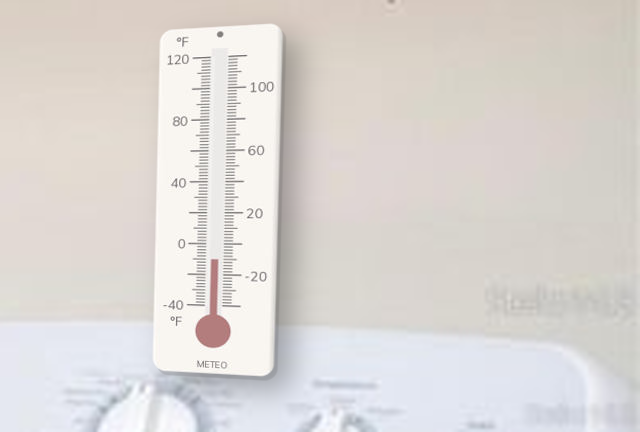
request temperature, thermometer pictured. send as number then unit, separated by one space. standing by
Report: -10 °F
